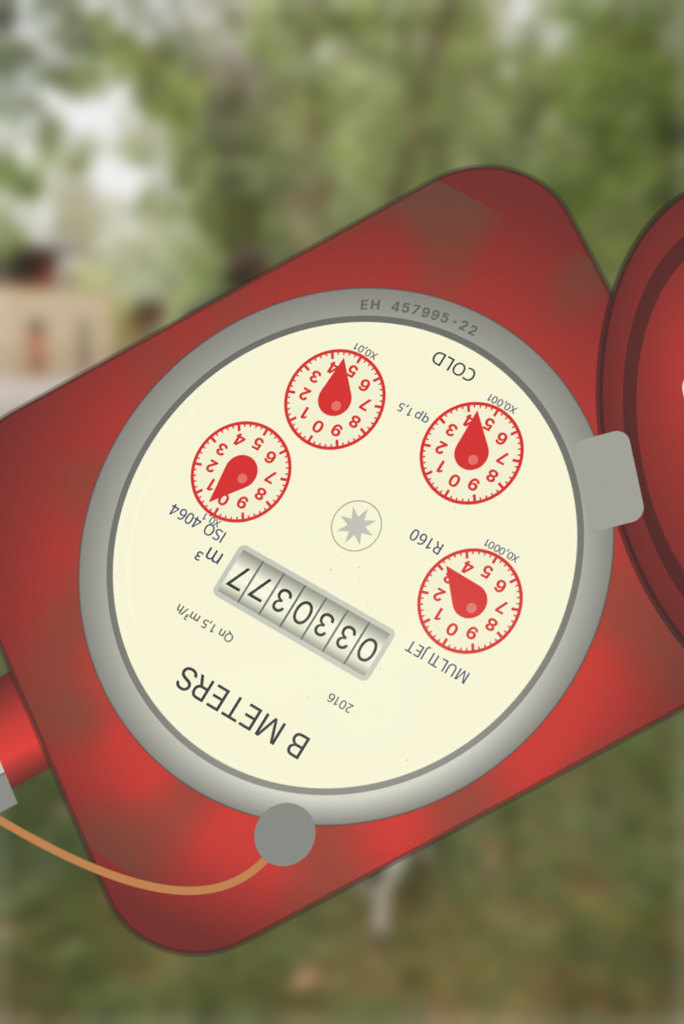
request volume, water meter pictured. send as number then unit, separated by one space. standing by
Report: 330377.0443 m³
